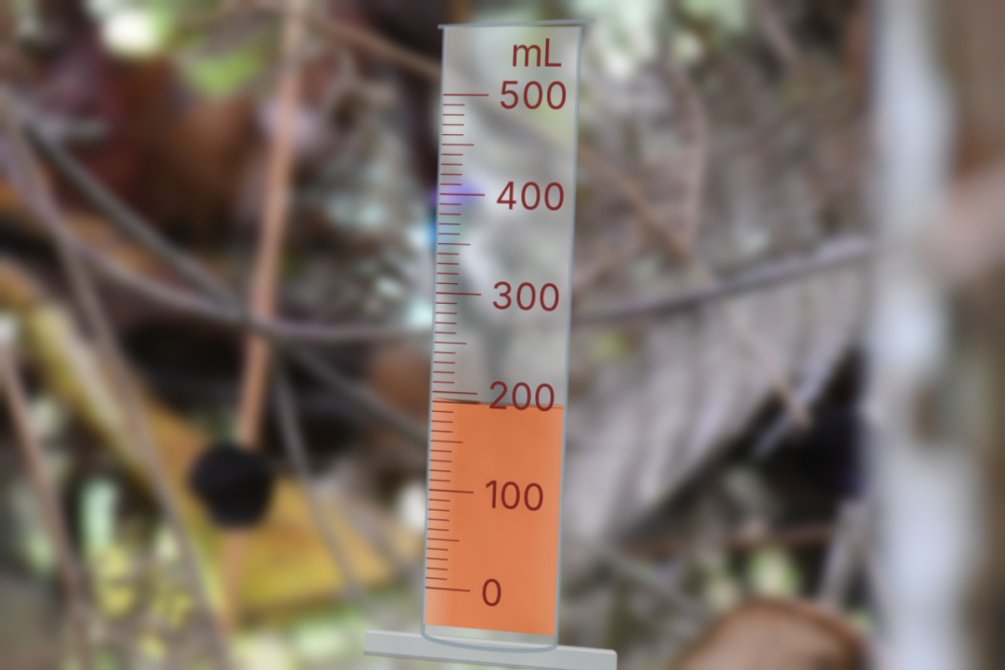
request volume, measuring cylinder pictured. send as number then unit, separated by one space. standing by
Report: 190 mL
